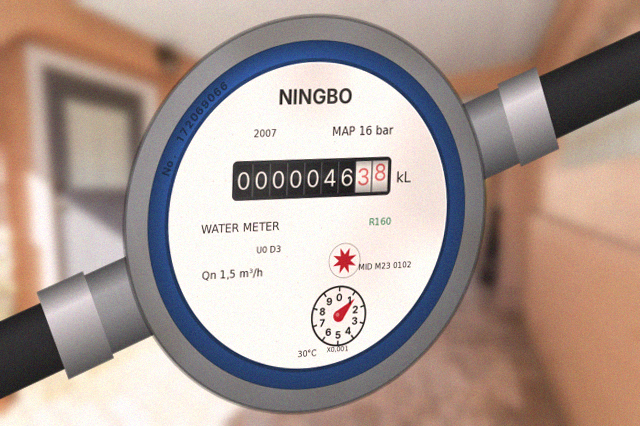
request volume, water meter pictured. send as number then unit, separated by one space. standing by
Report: 46.381 kL
